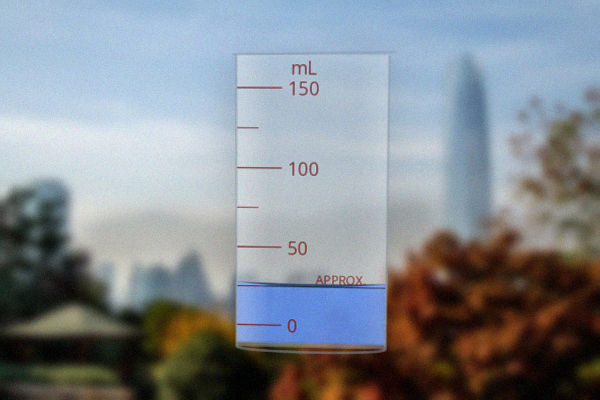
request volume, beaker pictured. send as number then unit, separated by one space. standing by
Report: 25 mL
